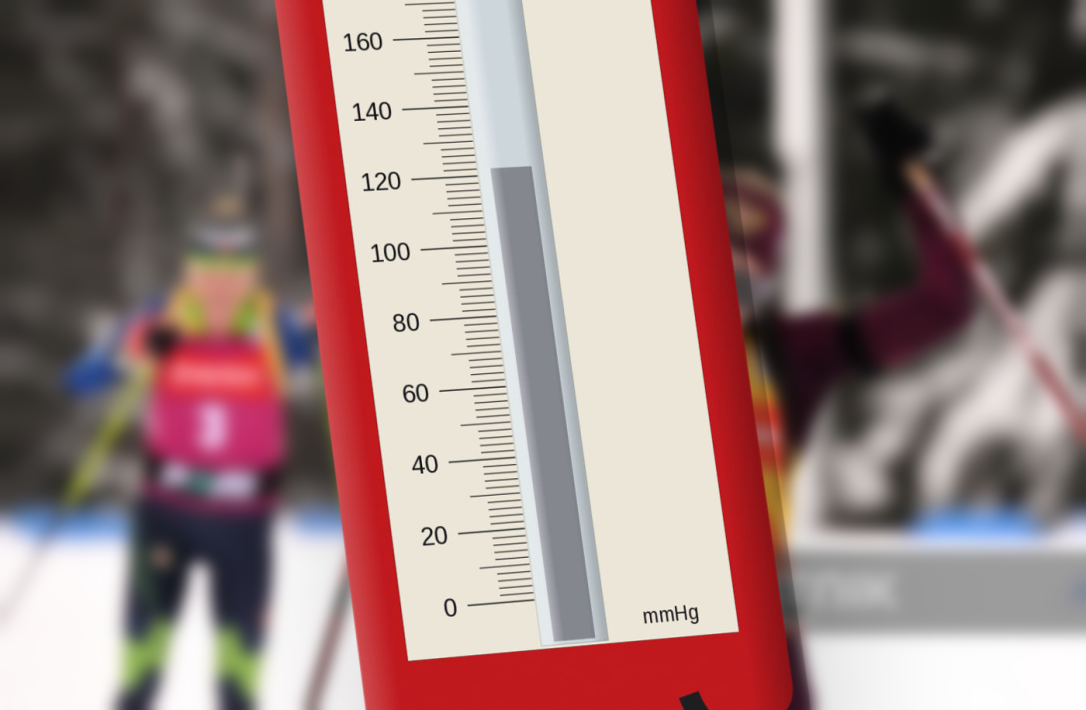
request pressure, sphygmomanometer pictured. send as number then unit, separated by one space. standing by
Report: 122 mmHg
